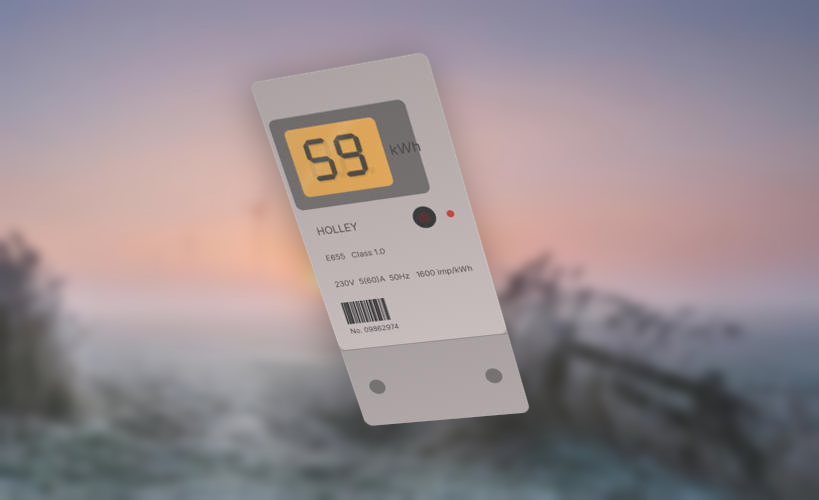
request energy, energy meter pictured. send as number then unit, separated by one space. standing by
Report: 59 kWh
